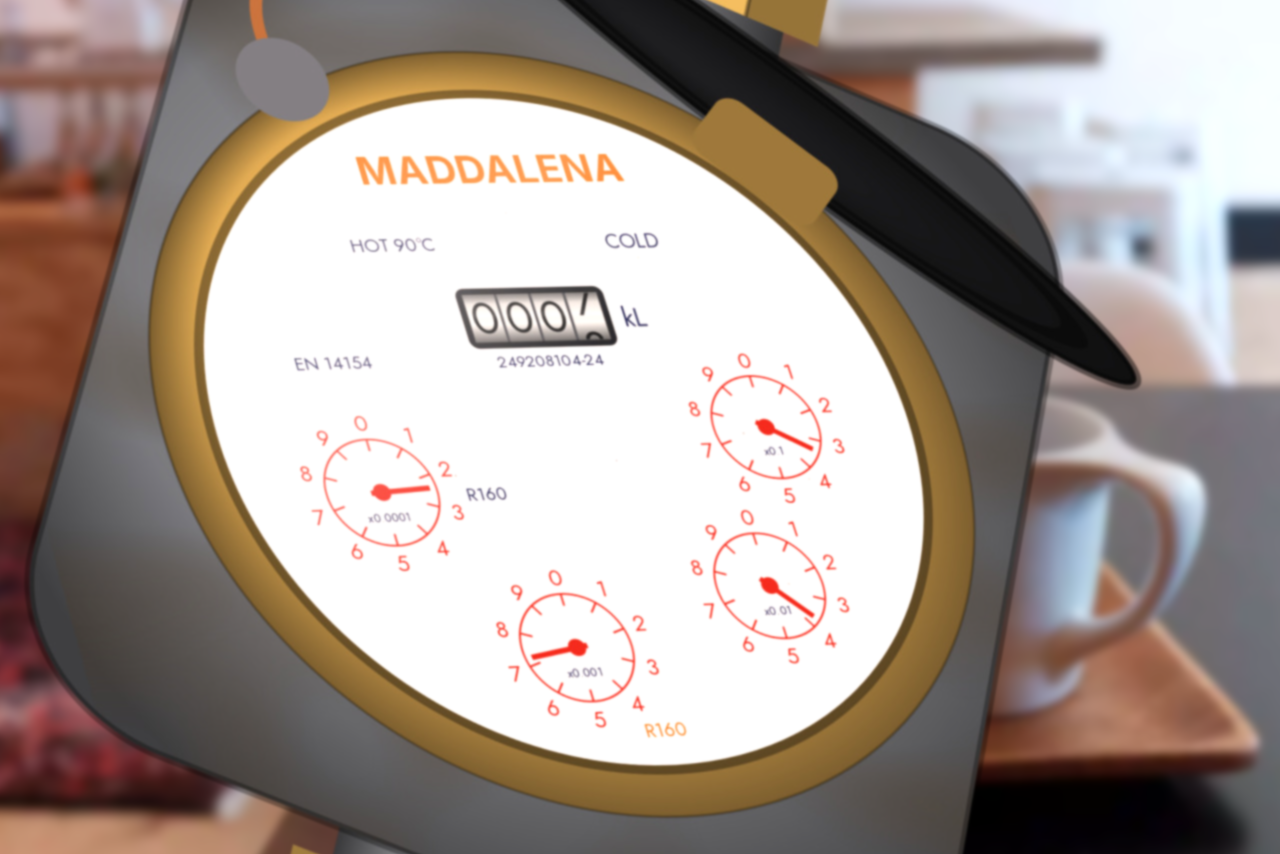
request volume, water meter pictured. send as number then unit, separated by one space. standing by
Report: 7.3372 kL
